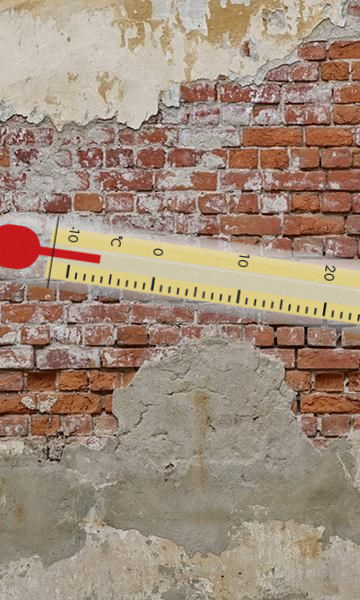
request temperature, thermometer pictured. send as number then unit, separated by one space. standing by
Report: -6.5 °C
